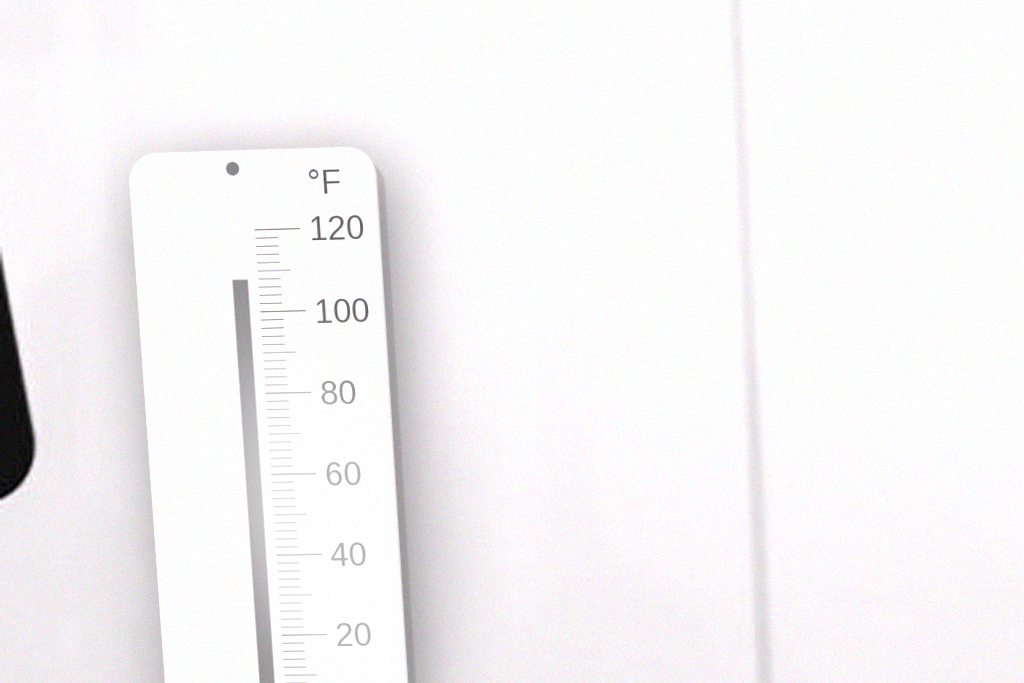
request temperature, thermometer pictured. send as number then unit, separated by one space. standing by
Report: 108 °F
